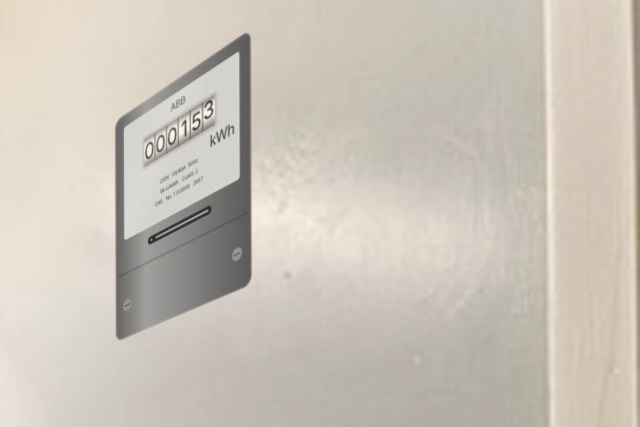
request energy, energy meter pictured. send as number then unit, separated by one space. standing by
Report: 153 kWh
